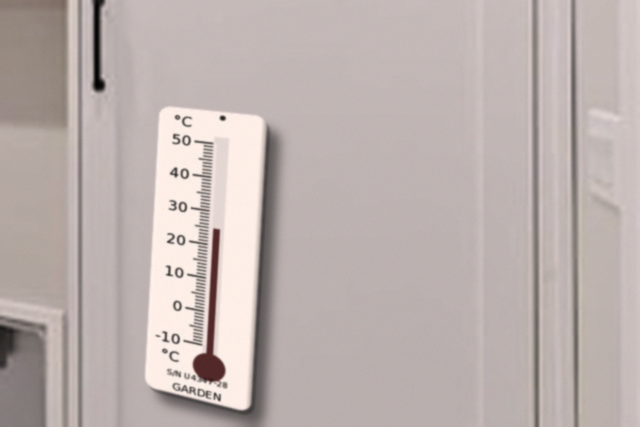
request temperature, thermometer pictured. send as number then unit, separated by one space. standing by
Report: 25 °C
